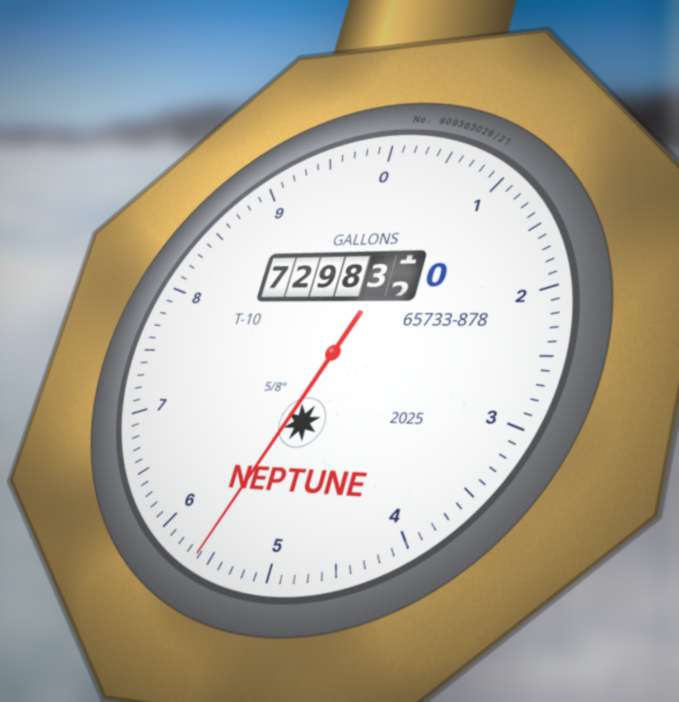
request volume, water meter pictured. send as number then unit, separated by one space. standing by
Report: 7298315.6 gal
